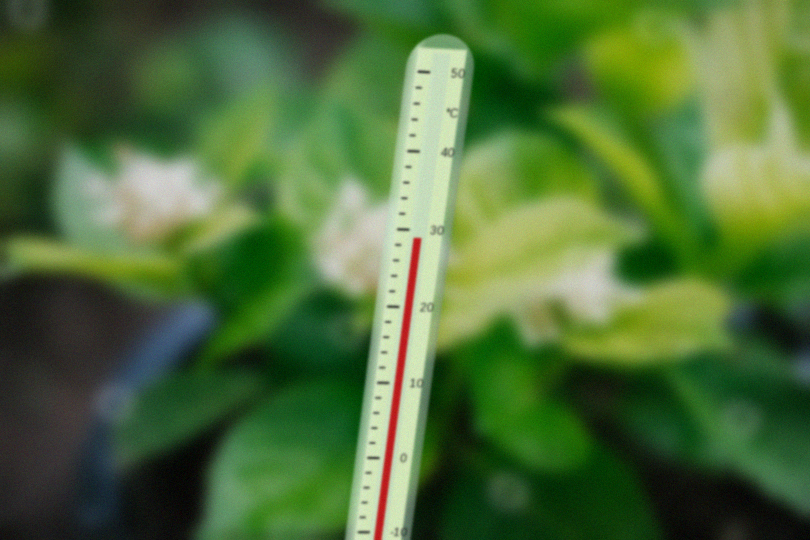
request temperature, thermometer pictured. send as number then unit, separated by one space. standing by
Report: 29 °C
